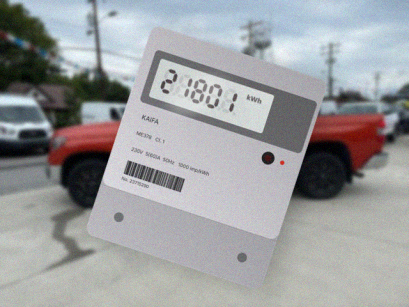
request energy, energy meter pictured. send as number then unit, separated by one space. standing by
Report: 21801 kWh
